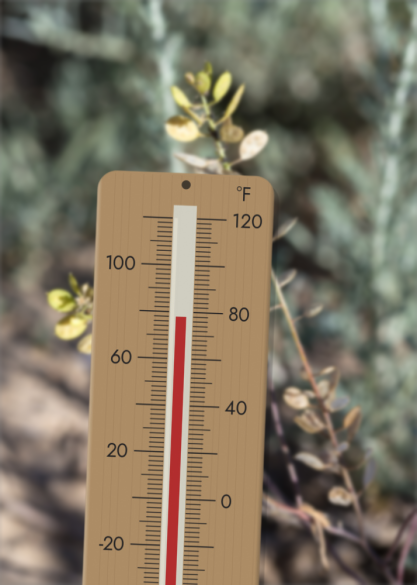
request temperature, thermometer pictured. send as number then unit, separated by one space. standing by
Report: 78 °F
